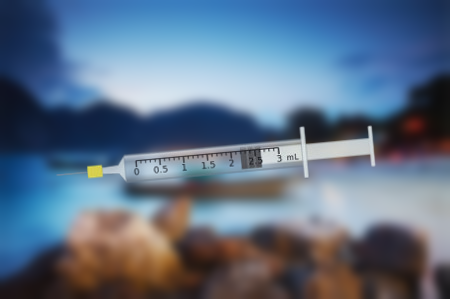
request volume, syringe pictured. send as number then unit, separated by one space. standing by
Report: 2.2 mL
